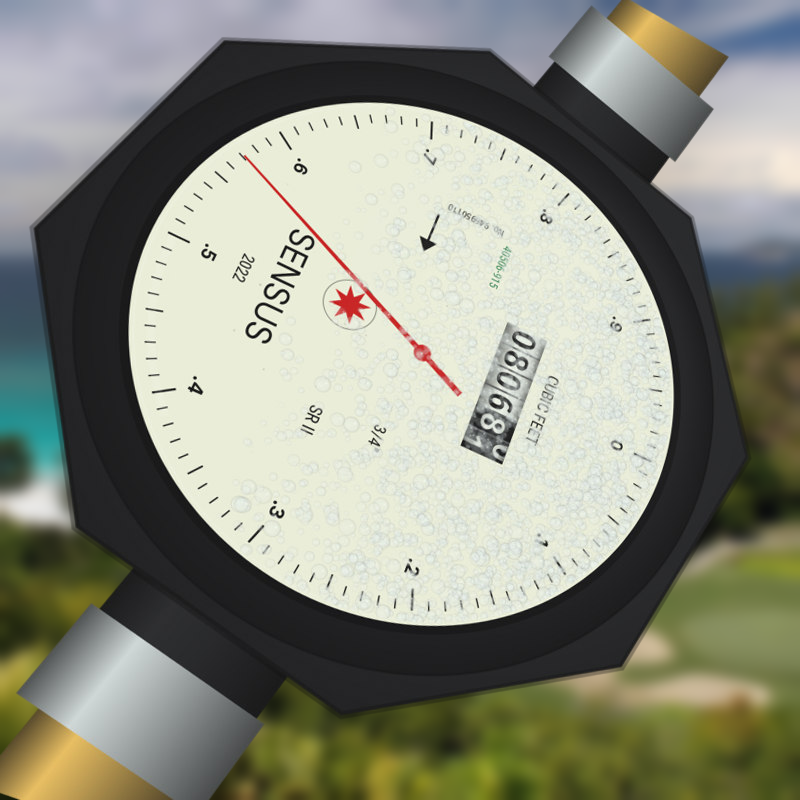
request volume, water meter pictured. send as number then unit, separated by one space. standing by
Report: 80680.57 ft³
